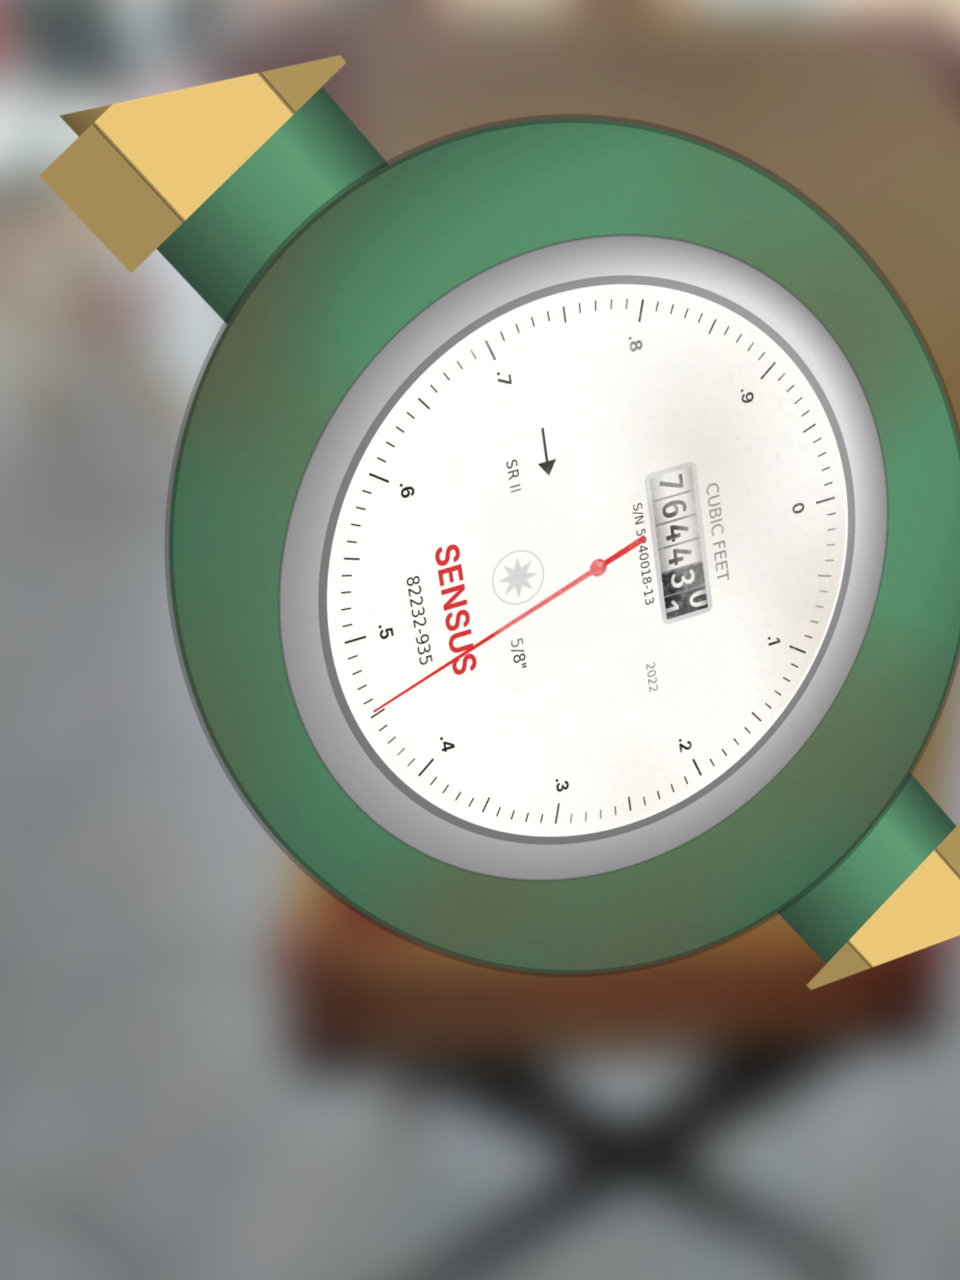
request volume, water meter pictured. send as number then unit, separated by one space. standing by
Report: 764430.45 ft³
